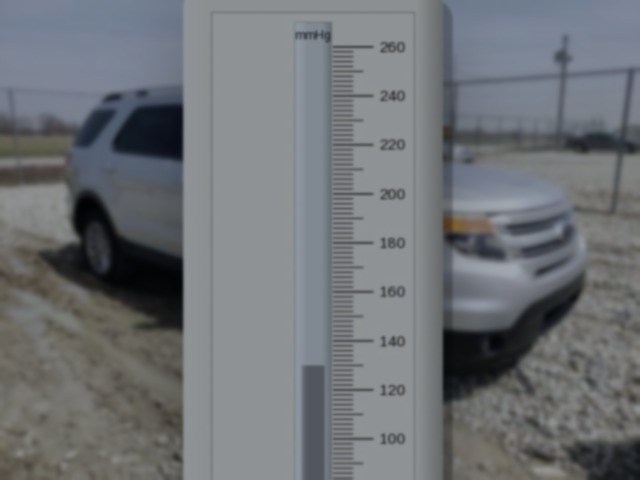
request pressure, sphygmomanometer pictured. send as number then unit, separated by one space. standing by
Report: 130 mmHg
